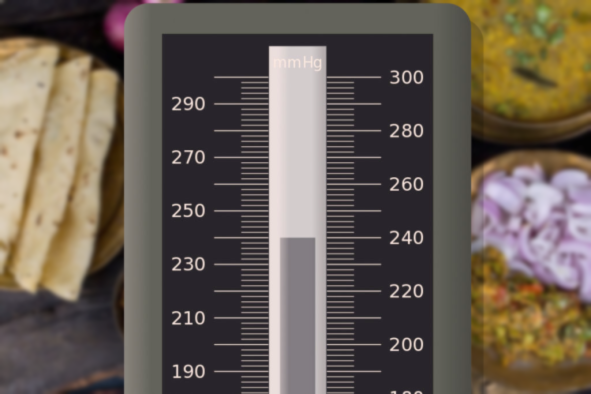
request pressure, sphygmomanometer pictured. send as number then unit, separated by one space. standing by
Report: 240 mmHg
